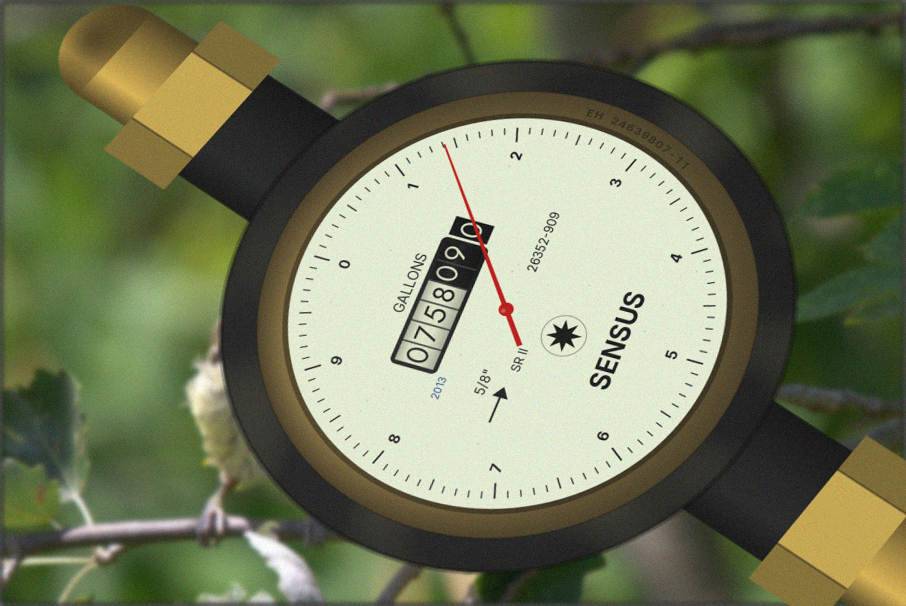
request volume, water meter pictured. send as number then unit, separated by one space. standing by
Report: 758091.4 gal
